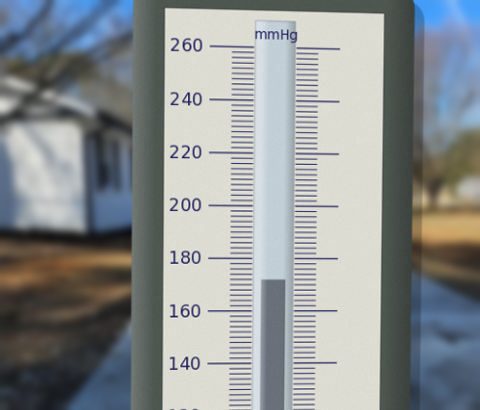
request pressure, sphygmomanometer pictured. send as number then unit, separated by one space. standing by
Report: 172 mmHg
